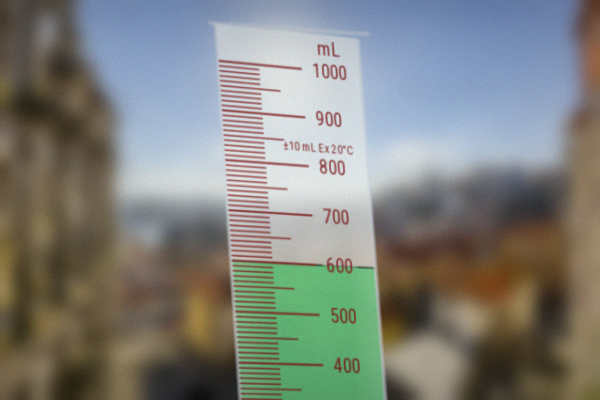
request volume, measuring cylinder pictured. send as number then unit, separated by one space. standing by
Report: 600 mL
